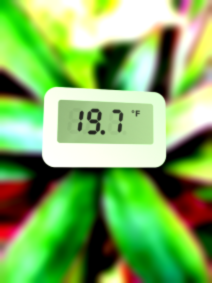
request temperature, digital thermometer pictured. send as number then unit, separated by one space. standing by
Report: 19.7 °F
